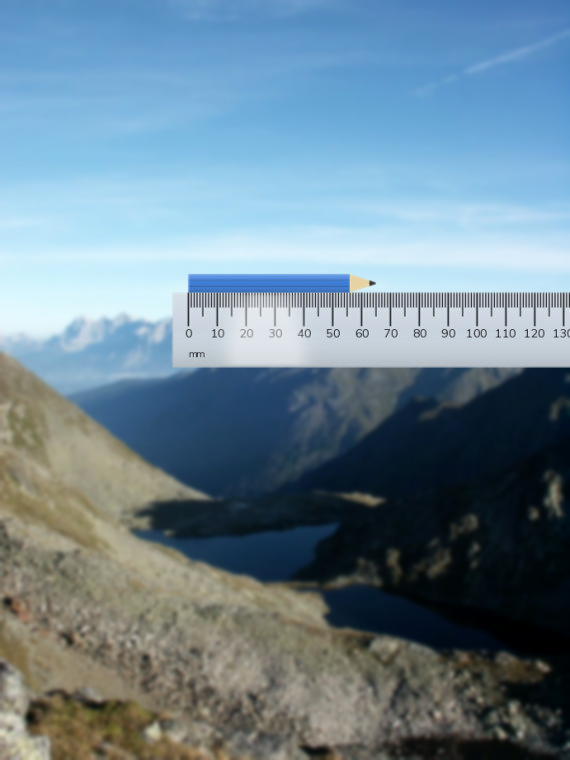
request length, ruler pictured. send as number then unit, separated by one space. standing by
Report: 65 mm
